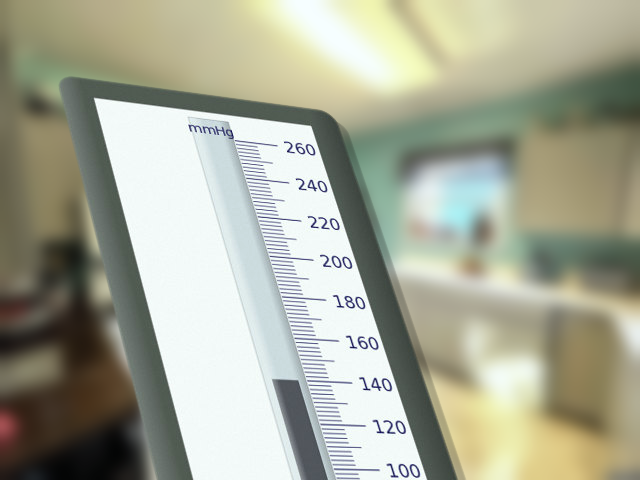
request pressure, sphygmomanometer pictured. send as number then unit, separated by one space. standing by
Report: 140 mmHg
